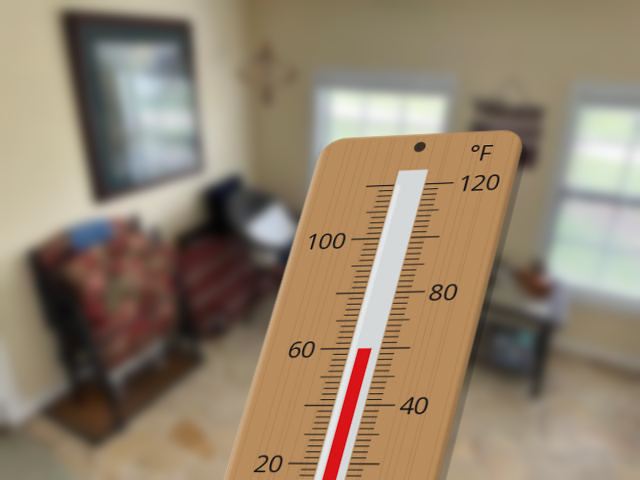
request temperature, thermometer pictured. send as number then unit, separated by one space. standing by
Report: 60 °F
